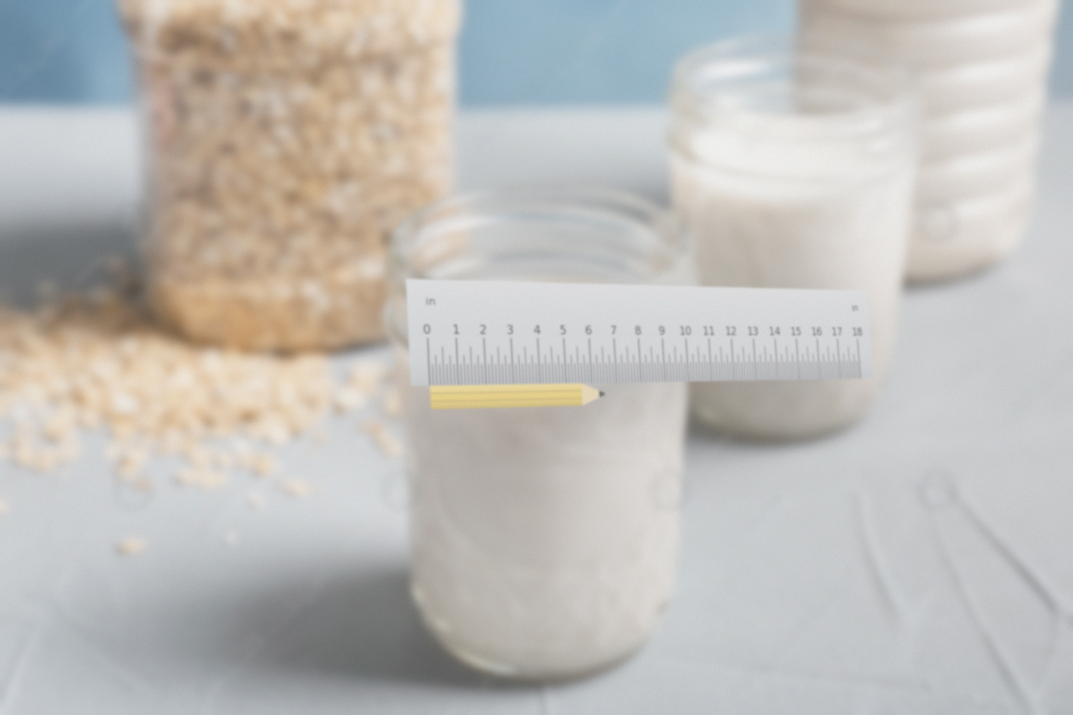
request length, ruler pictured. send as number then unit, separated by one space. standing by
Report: 6.5 in
